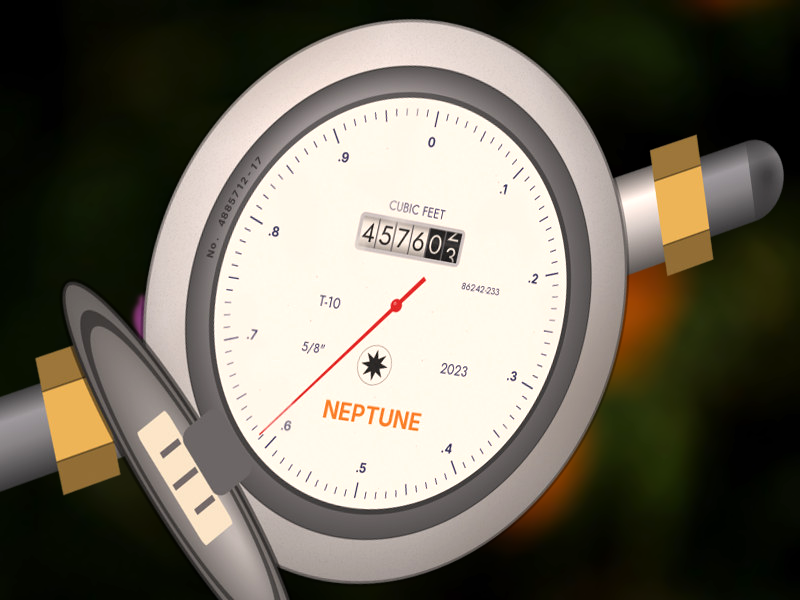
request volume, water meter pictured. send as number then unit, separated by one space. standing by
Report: 457602.61 ft³
